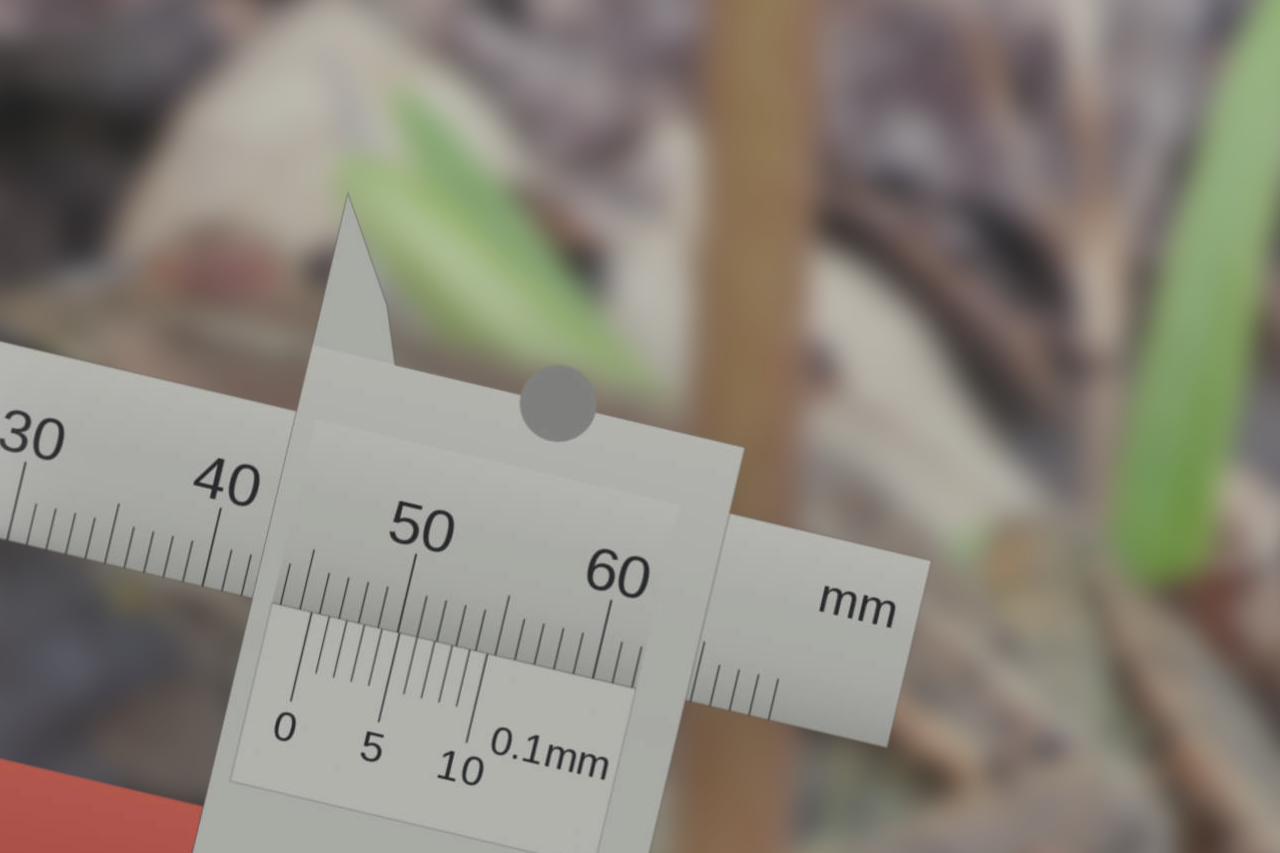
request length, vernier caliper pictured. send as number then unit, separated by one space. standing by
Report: 45.6 mm
